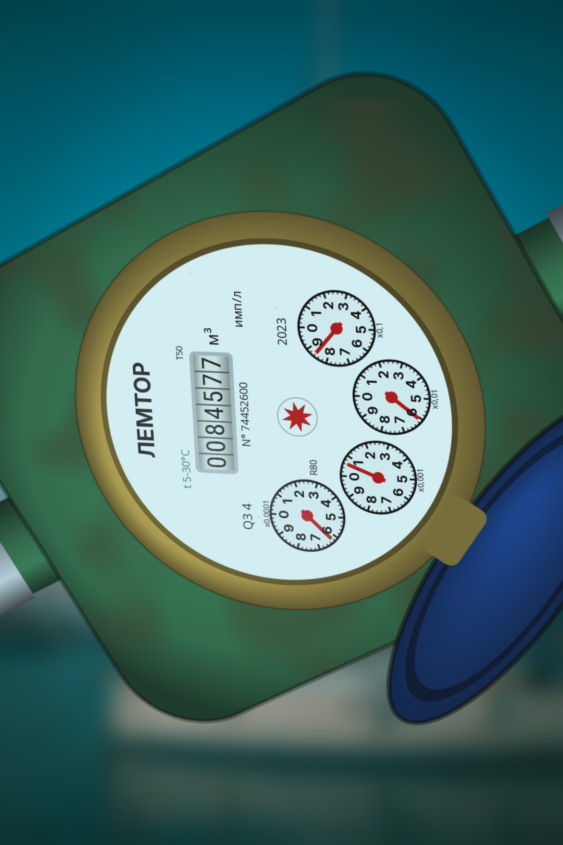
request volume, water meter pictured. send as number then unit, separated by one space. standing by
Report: 84577.8606 m³
